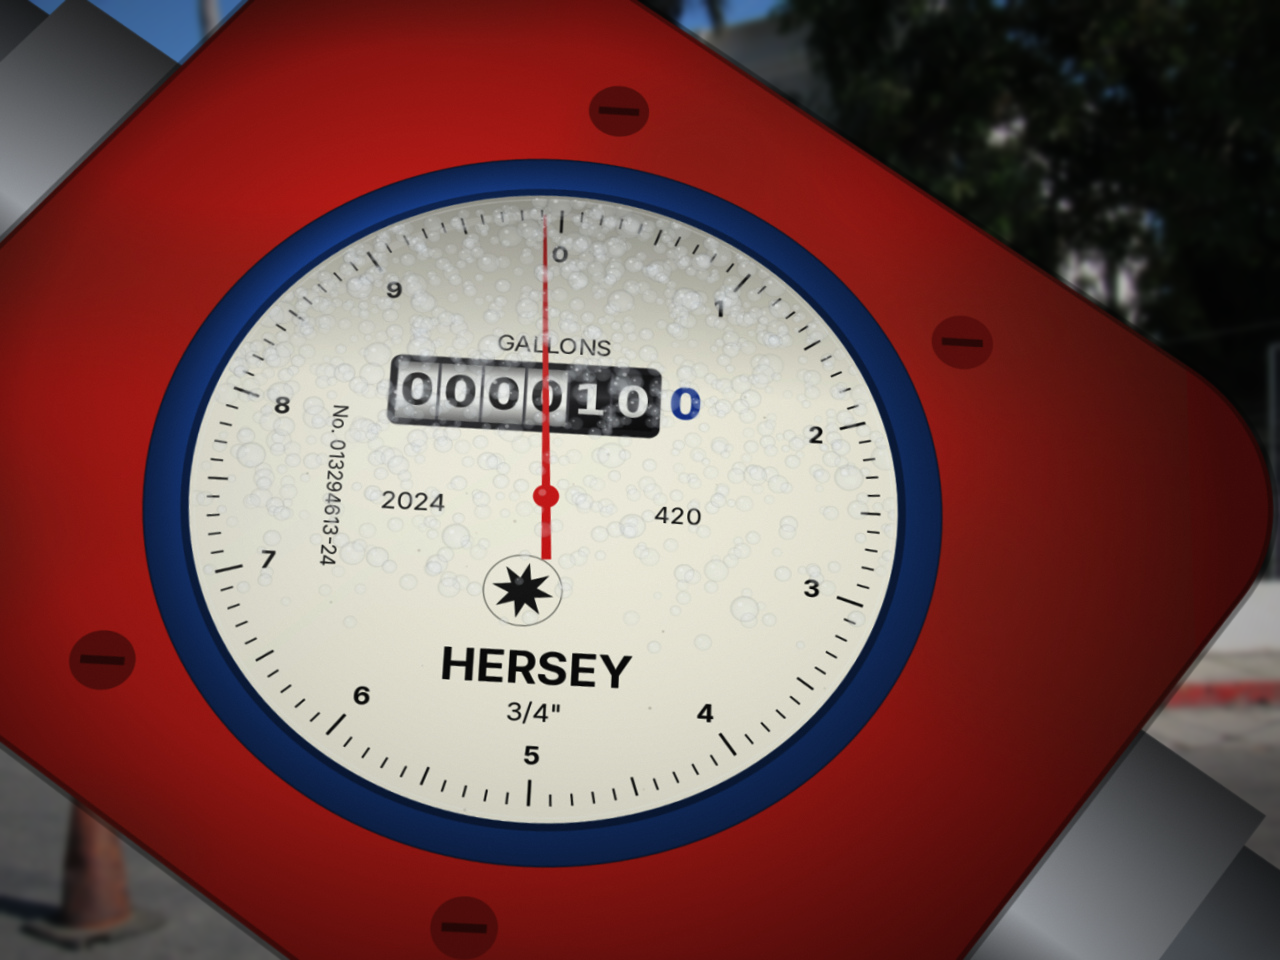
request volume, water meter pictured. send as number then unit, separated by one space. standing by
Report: 99.9 gal
